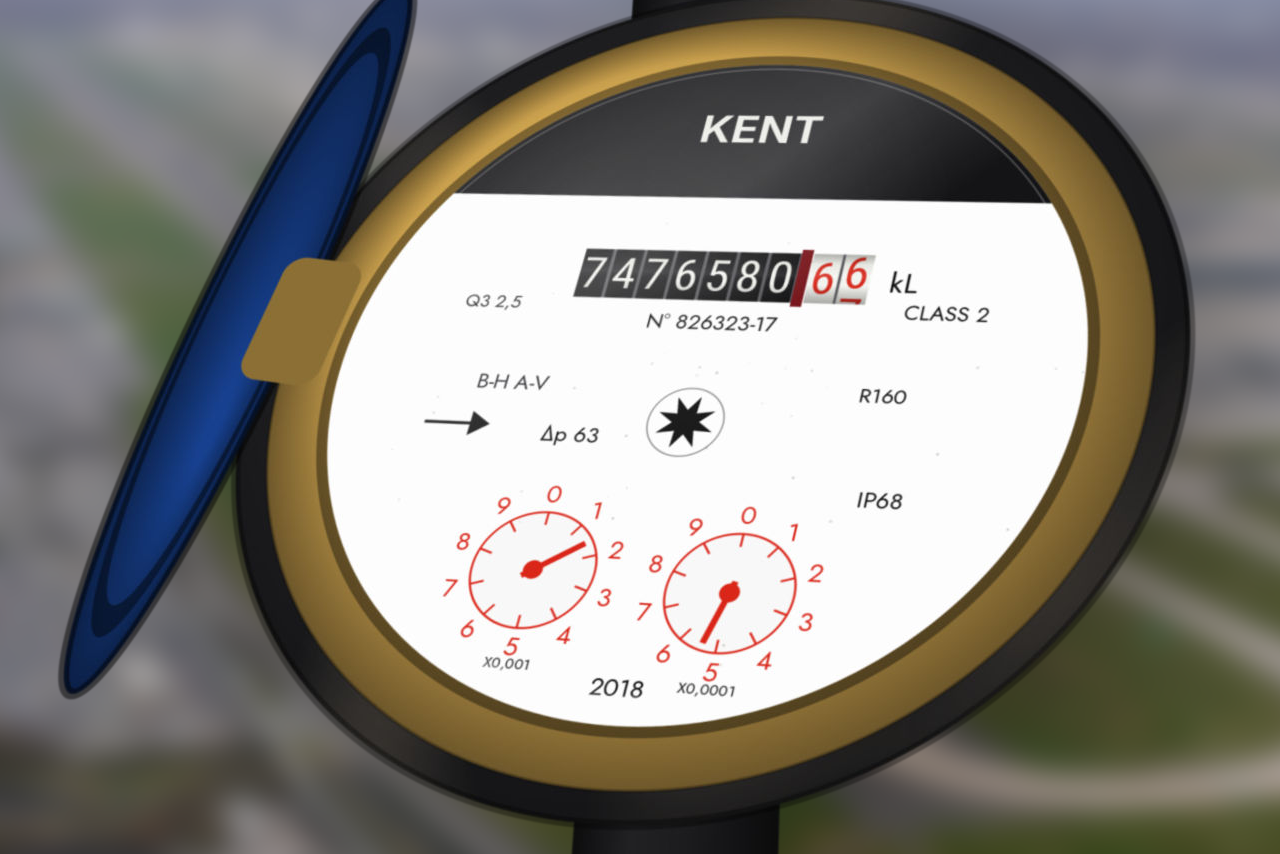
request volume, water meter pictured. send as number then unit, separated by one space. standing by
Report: 7476580.6615 kL
